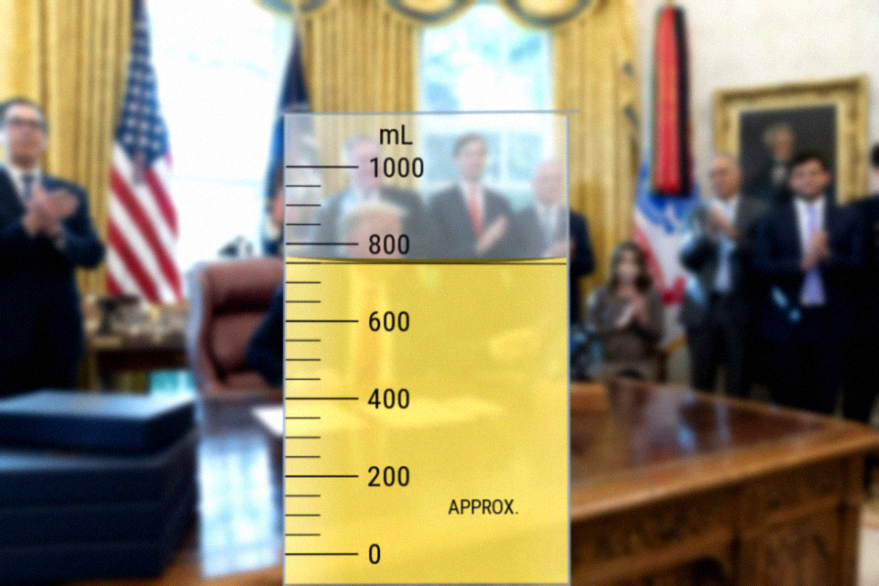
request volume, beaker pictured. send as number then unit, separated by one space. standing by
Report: 750 mL
